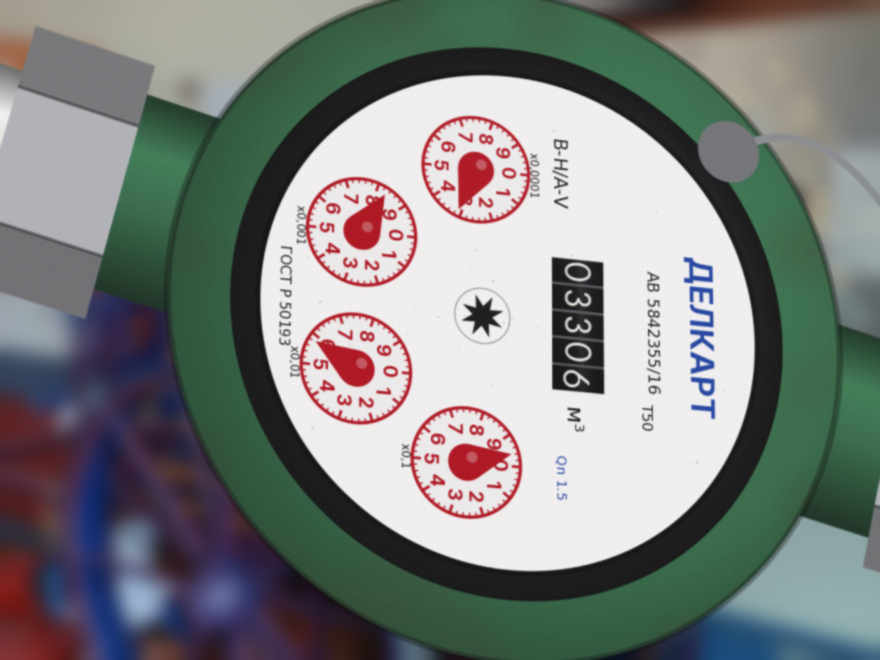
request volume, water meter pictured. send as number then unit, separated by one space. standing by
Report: 3305.9583 m³
